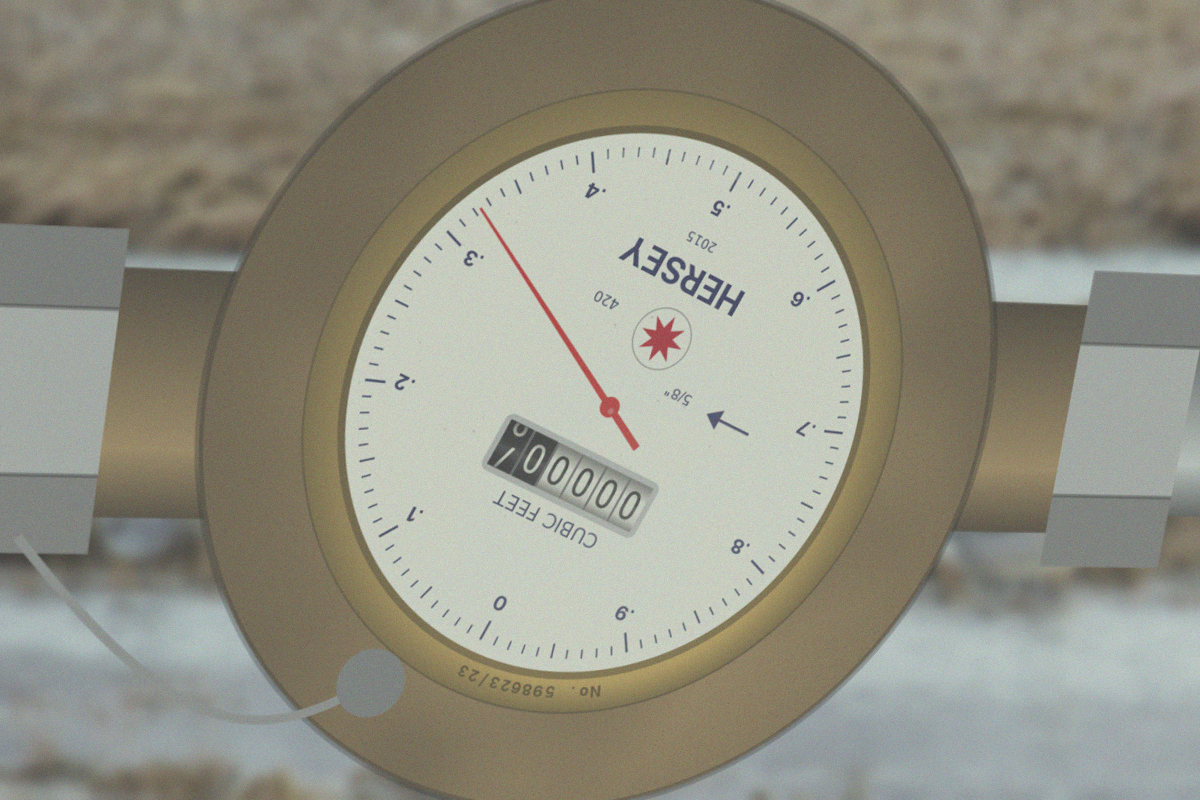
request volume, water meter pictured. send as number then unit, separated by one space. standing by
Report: 7.32 ft³
